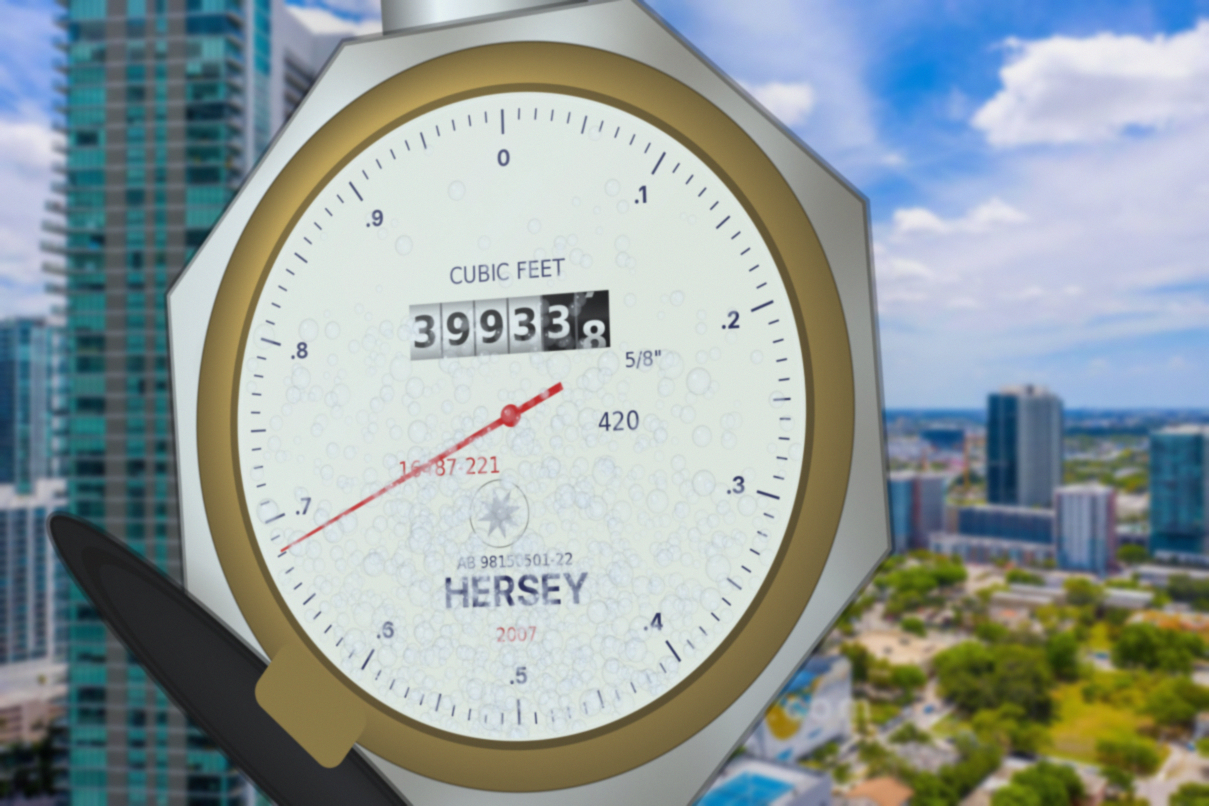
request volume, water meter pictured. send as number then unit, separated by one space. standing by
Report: 399337.68 ft³
